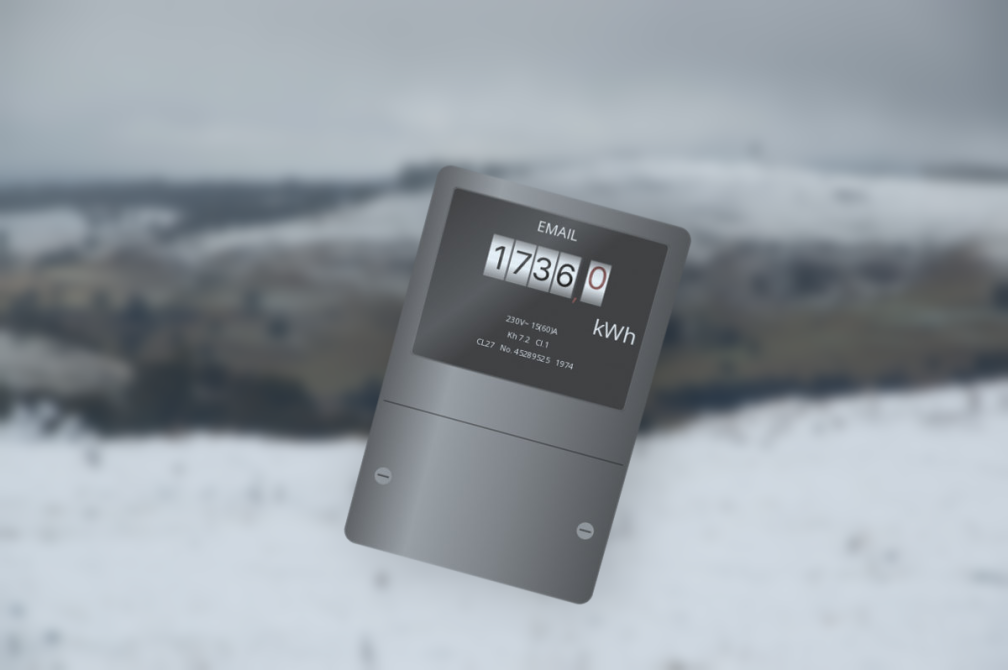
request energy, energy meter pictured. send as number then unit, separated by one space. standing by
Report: 1736.0 kWh
